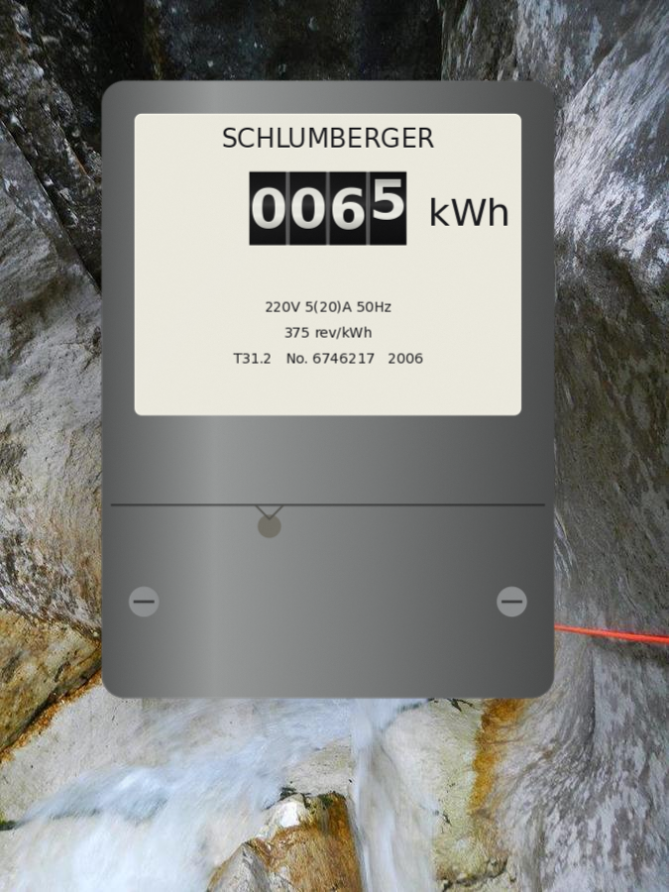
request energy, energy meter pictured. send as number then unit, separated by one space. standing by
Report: 65 kWh
